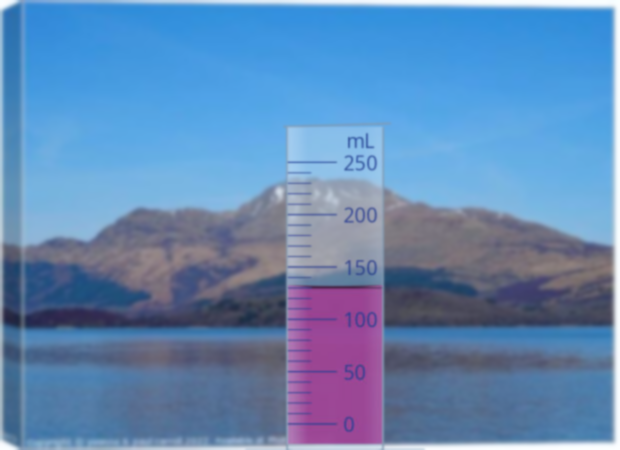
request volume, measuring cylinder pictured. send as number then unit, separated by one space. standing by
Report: 130 mL
